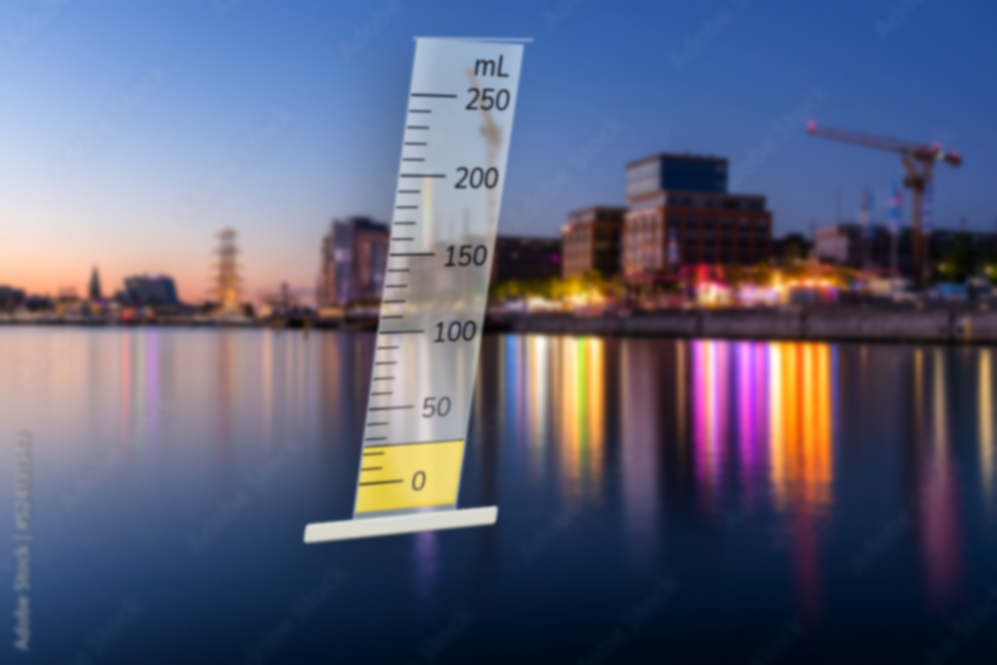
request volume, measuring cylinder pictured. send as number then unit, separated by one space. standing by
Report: 25 mL
